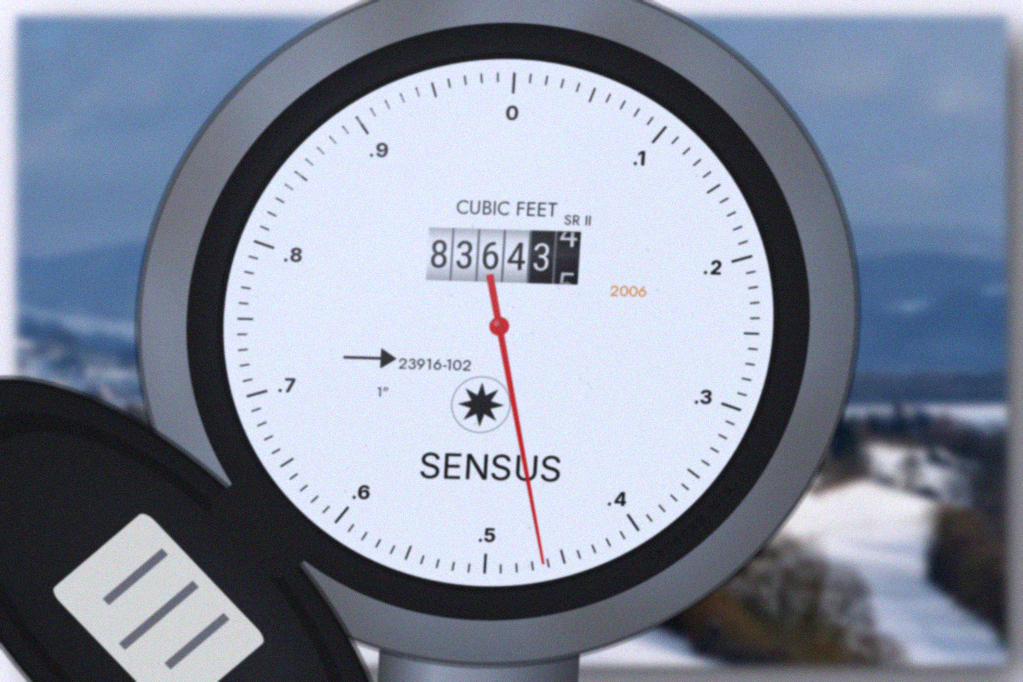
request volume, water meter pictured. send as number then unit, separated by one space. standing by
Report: 836434.46 ft³
